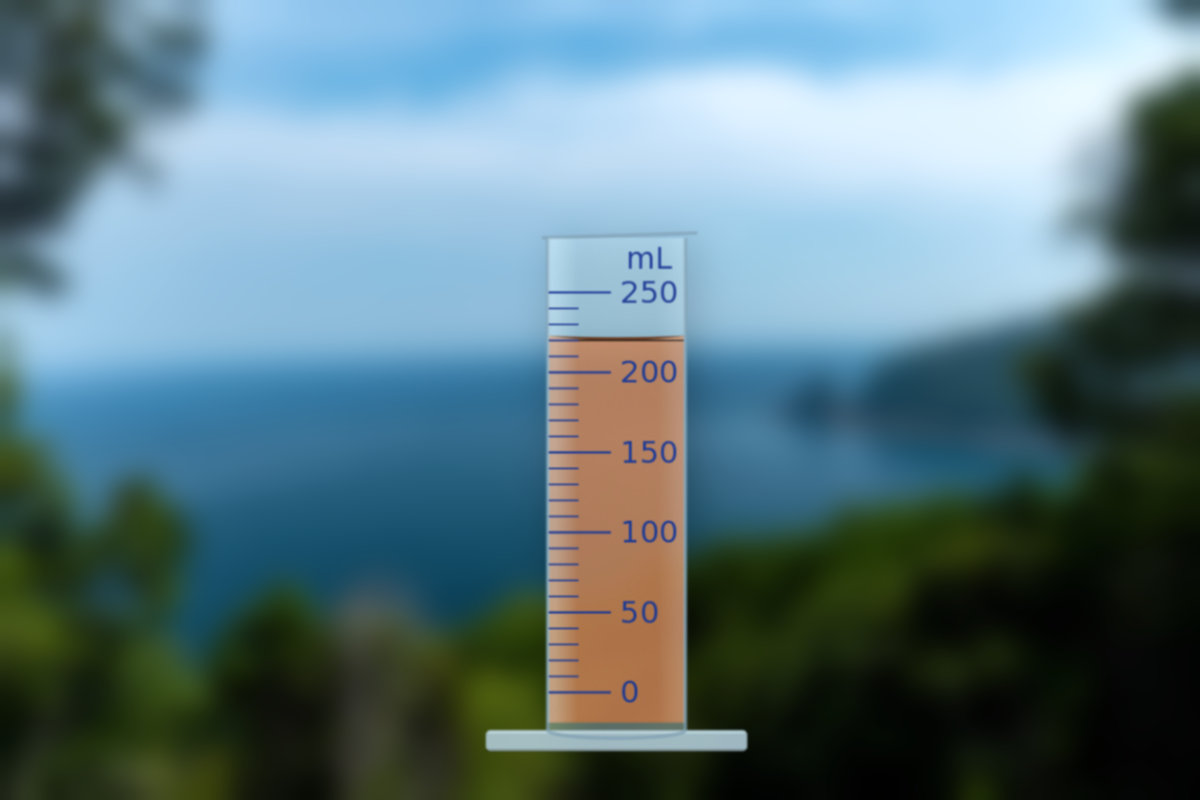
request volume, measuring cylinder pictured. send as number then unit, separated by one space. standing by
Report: 220 mL
